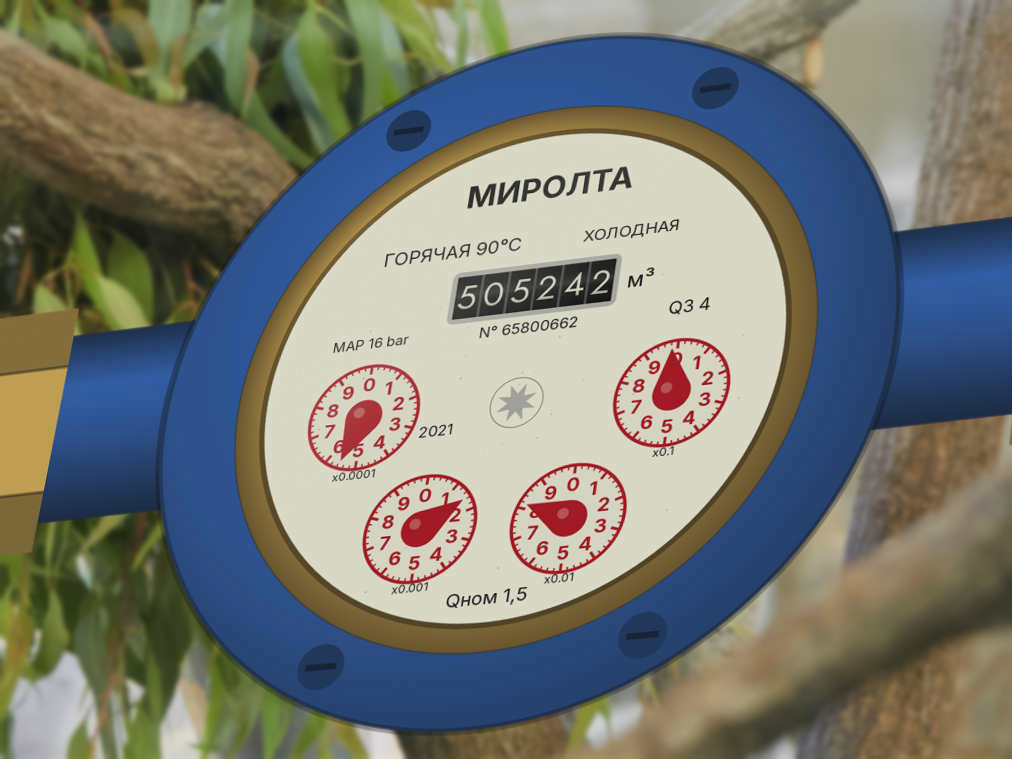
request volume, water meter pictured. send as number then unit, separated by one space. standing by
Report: 505241.9815 m³
